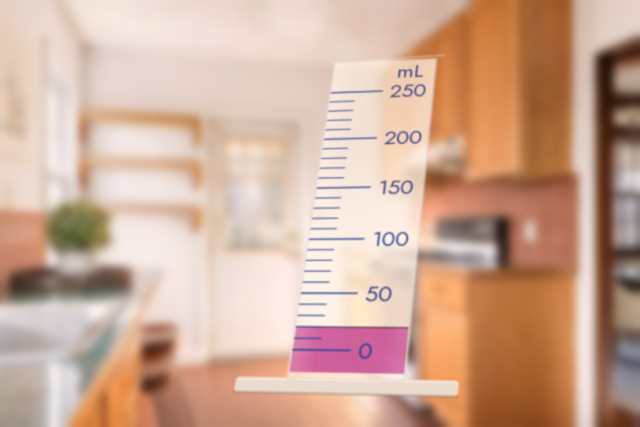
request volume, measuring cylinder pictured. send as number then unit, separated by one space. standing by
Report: 20 mL
